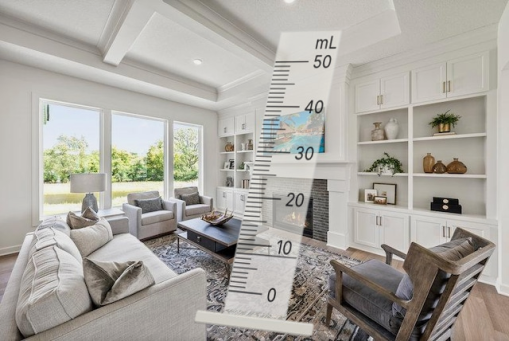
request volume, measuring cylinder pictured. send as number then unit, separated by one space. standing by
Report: 8 mL
